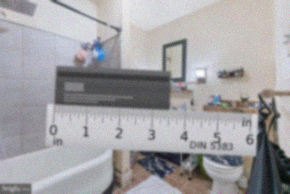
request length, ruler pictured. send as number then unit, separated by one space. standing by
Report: 3.5 in
